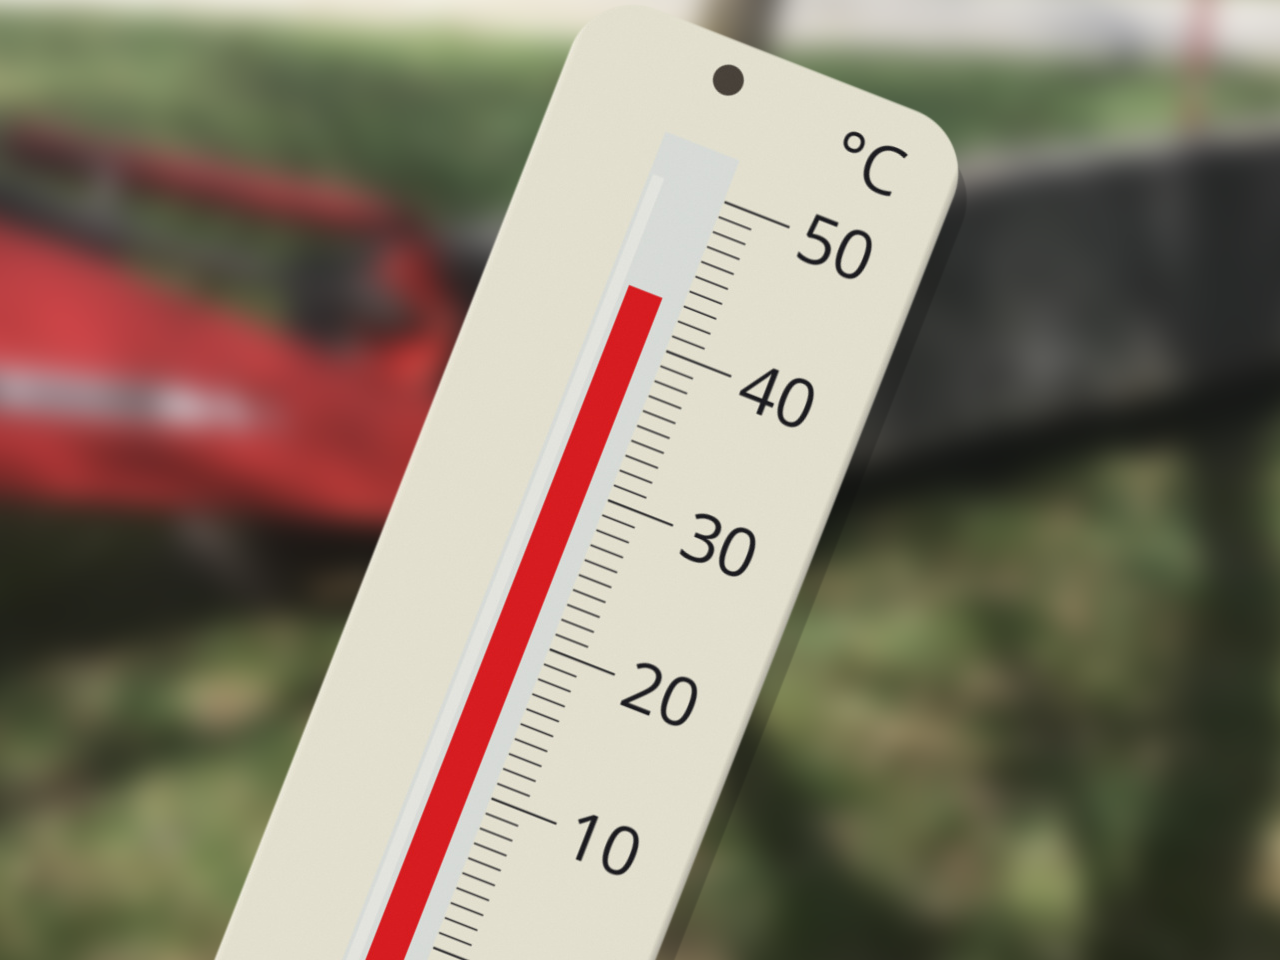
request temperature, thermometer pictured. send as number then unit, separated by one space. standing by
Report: 43 °C
